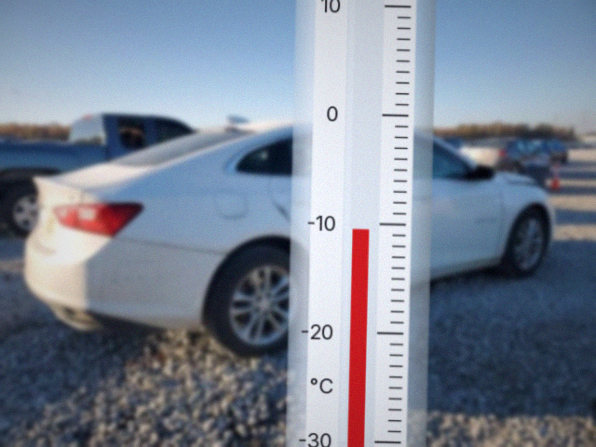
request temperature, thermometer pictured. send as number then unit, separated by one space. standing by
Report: -10.5 °C
